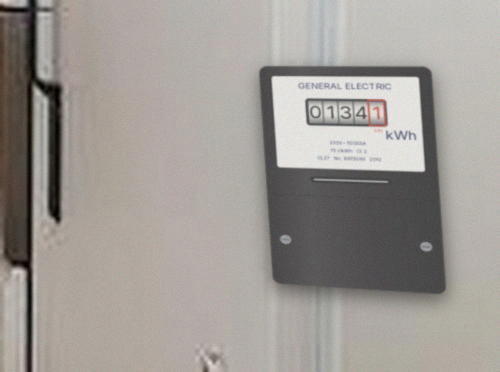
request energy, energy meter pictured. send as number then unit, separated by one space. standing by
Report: 134.1 kWh
